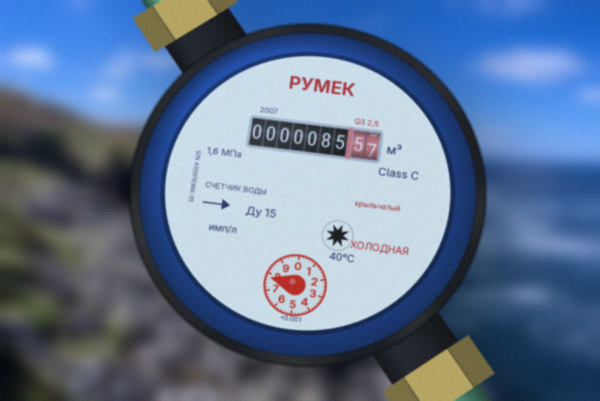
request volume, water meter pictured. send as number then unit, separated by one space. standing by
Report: 85.567 m³
